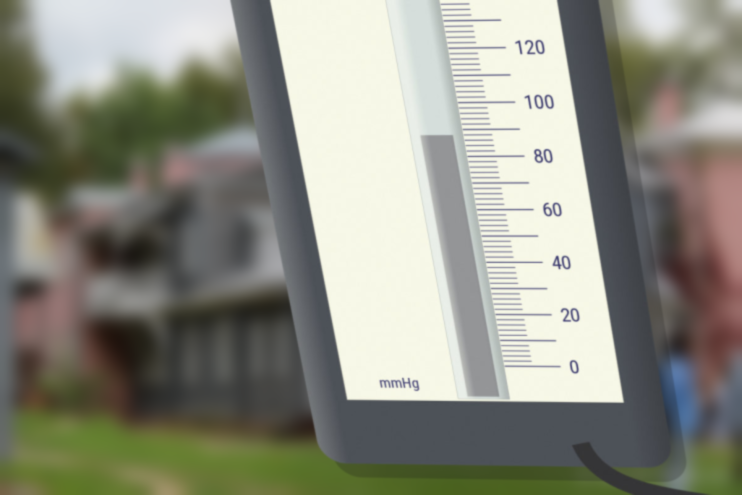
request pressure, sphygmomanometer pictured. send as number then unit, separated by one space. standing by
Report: 88 mmHg
